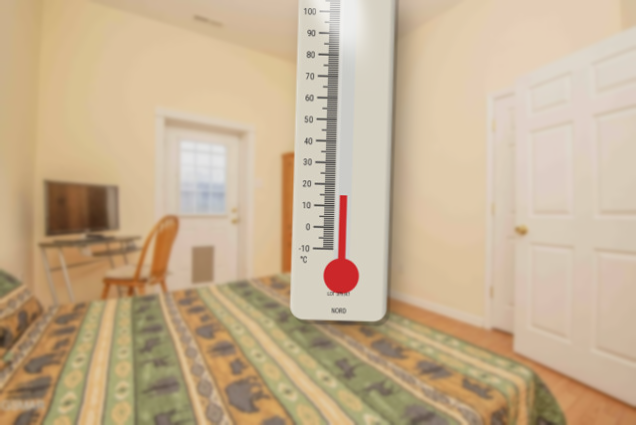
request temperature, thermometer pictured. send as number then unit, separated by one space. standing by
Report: 15 °C
